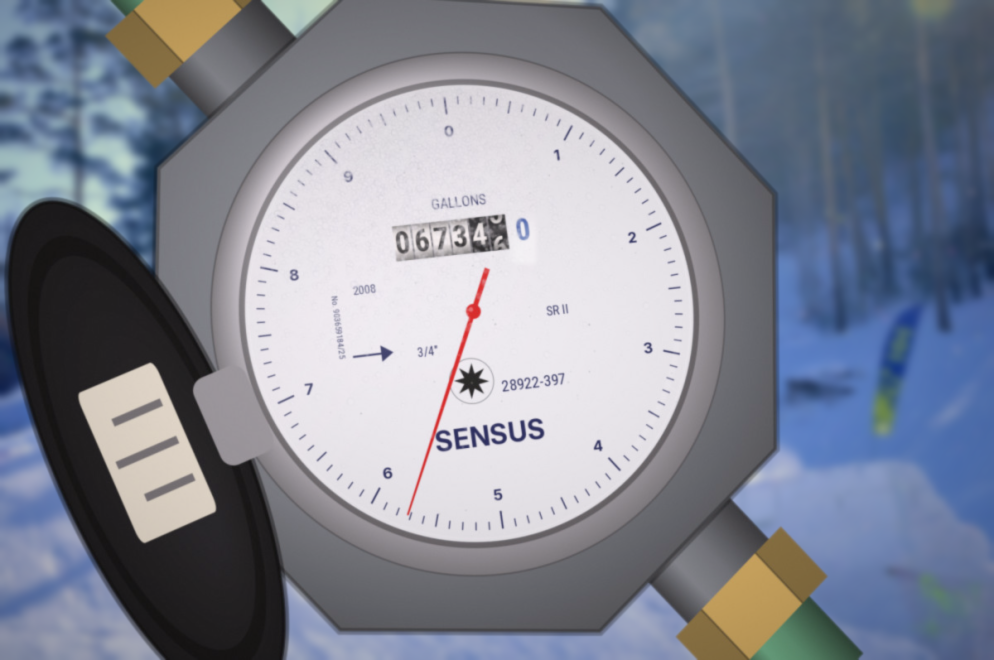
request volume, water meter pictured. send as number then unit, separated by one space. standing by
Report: 673455.7 gal
